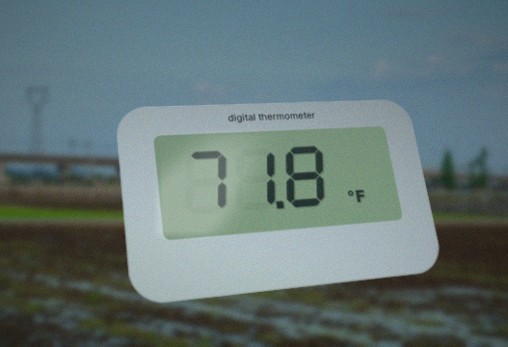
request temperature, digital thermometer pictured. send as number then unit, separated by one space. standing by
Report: 71.8 °F
